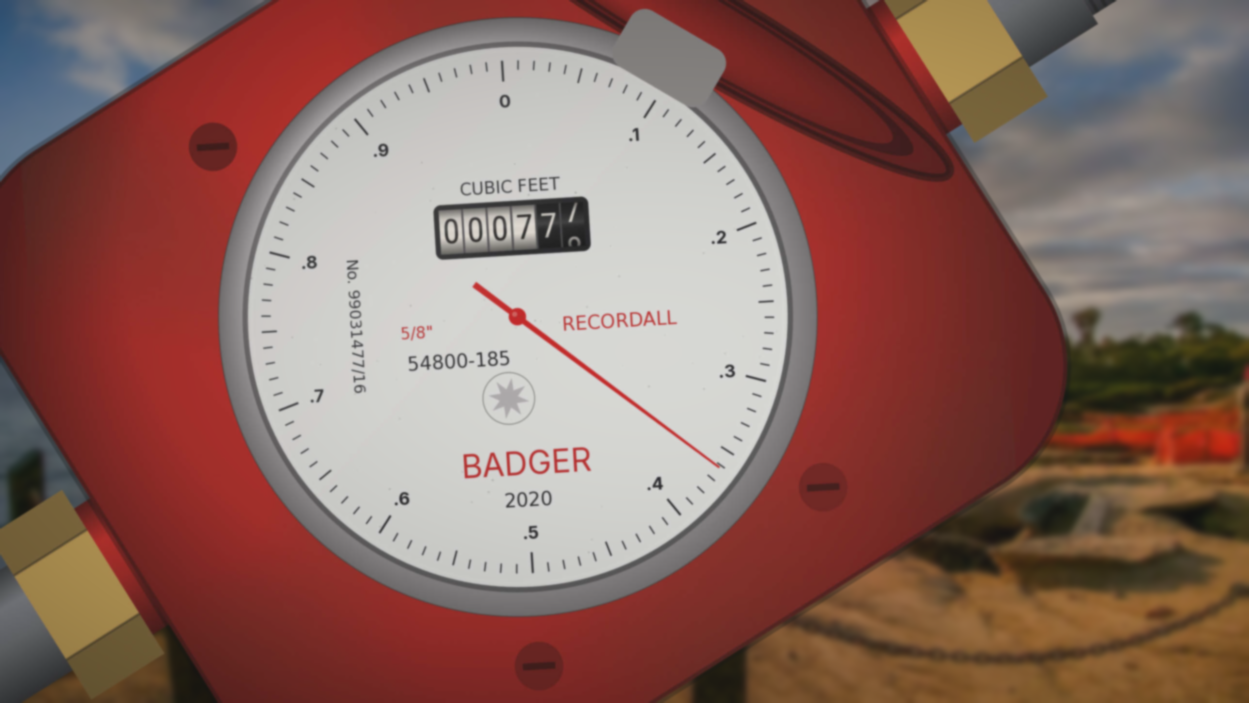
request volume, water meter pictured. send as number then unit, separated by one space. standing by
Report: 777.36 ft³
